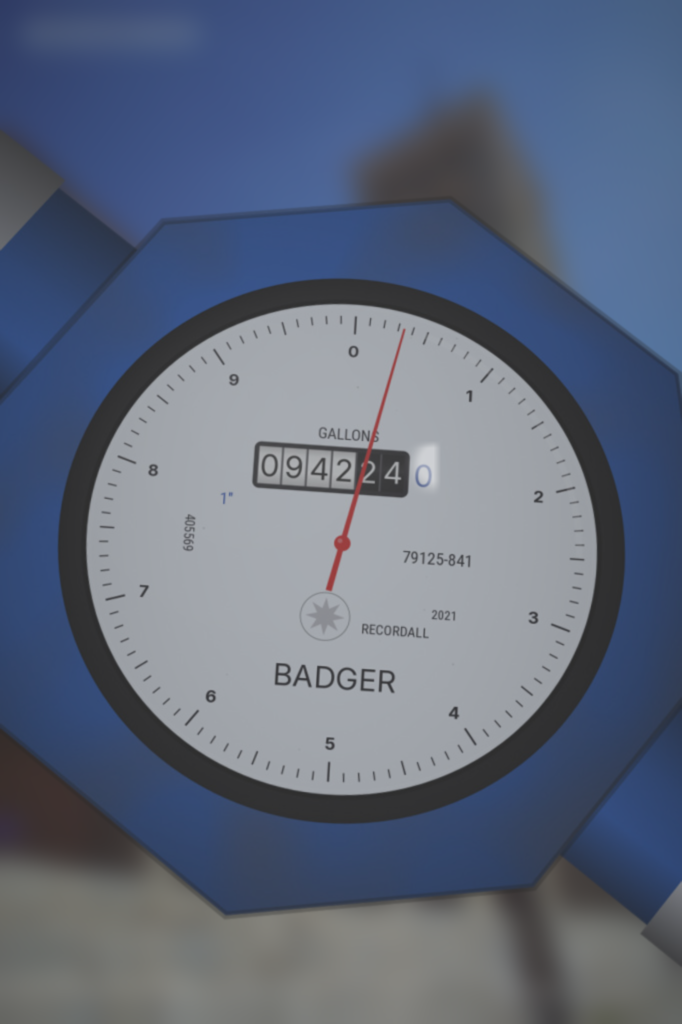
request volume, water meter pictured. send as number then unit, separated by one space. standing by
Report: 942240.3 gal
